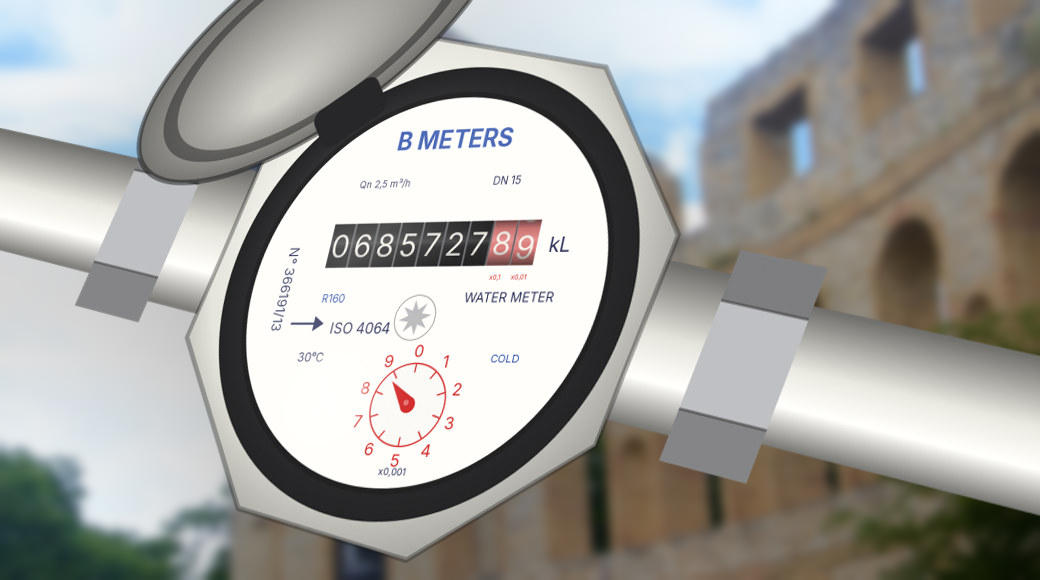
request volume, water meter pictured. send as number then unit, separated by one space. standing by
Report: 685727.888 kL
